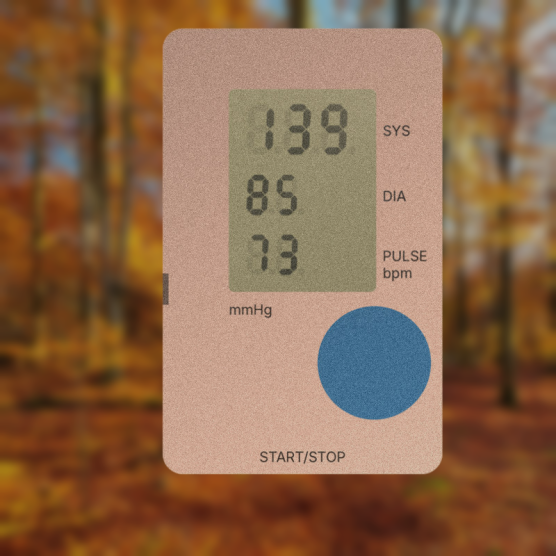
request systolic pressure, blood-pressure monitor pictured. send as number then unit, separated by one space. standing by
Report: 139 mmHg
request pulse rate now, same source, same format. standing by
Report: 73 bpm
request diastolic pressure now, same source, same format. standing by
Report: 85 mmHg
